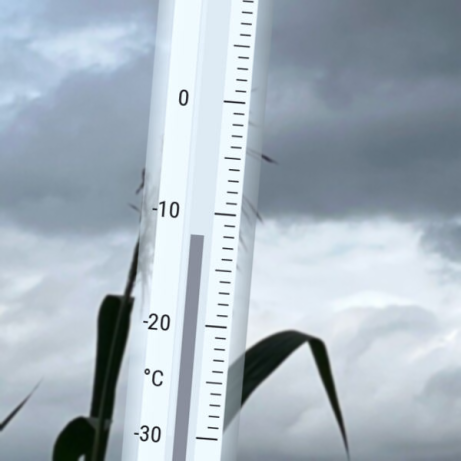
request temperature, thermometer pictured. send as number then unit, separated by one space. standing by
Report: -12 °C
